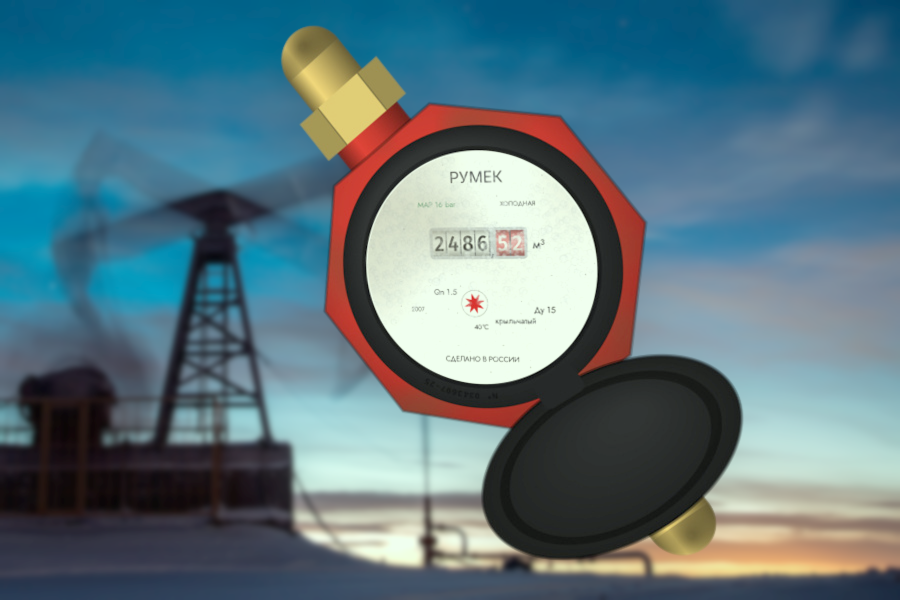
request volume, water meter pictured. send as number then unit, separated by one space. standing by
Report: 2486.52 m³
